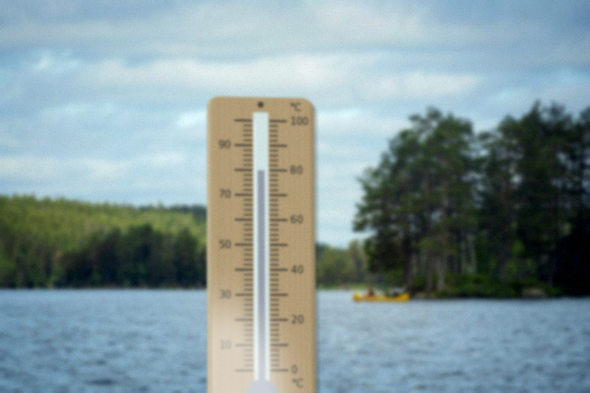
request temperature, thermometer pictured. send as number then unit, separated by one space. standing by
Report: 80 °C
